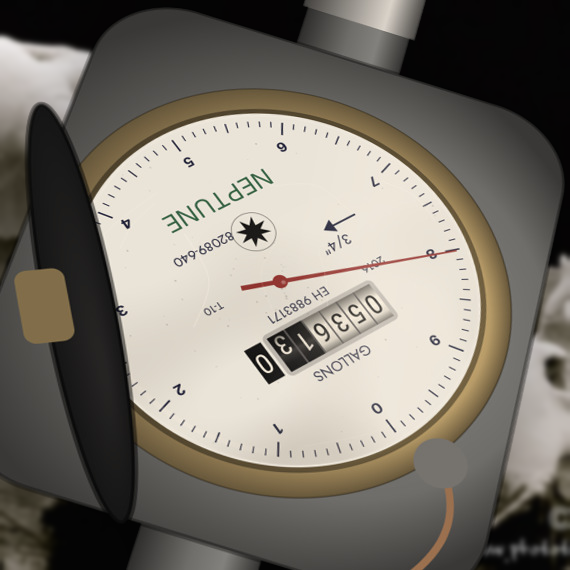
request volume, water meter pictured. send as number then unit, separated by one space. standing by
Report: 536128.0 gal
